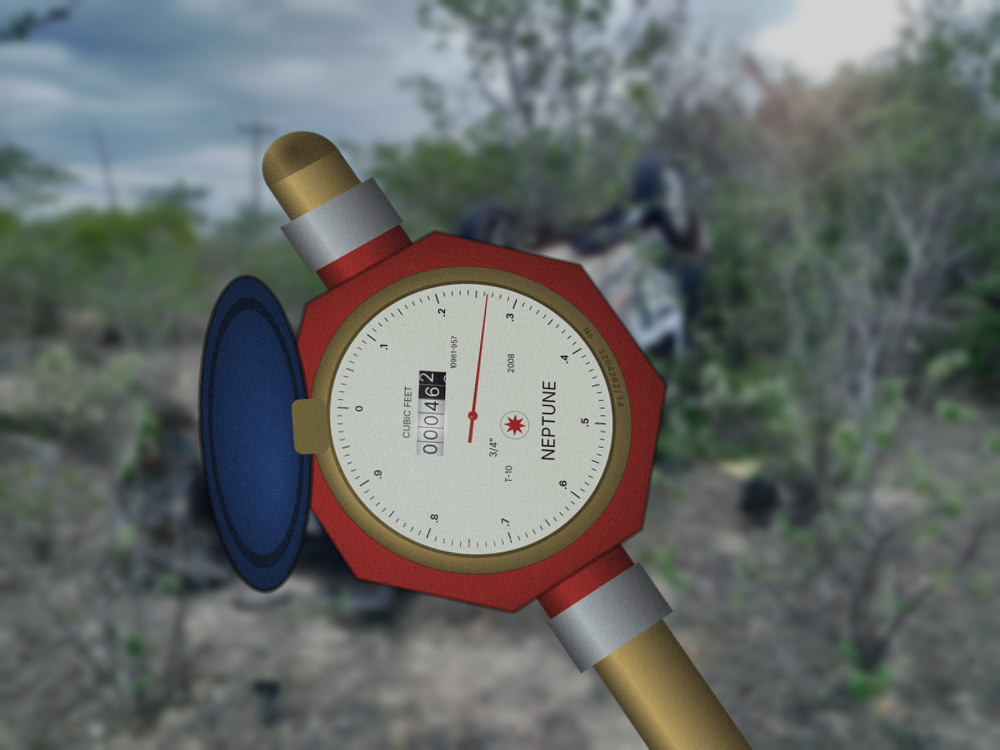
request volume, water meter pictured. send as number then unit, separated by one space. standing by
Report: 462.26 ft³
